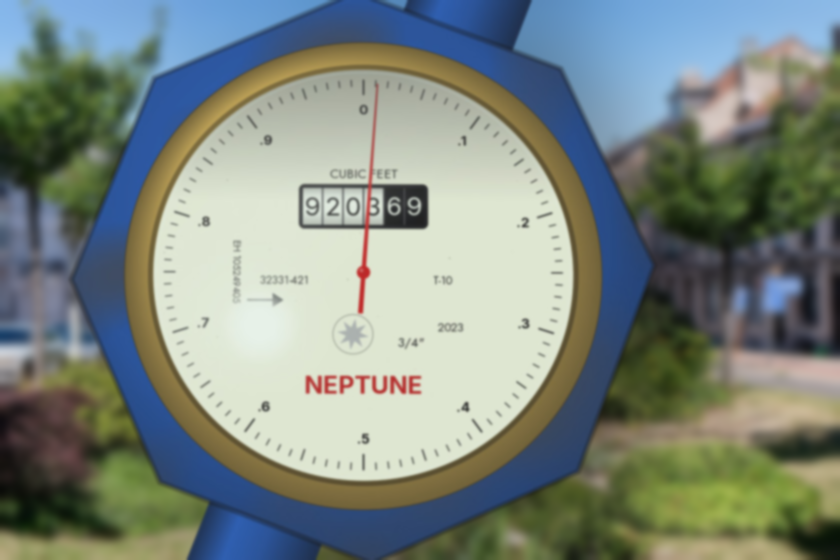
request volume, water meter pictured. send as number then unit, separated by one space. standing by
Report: 920369.01 ft³
